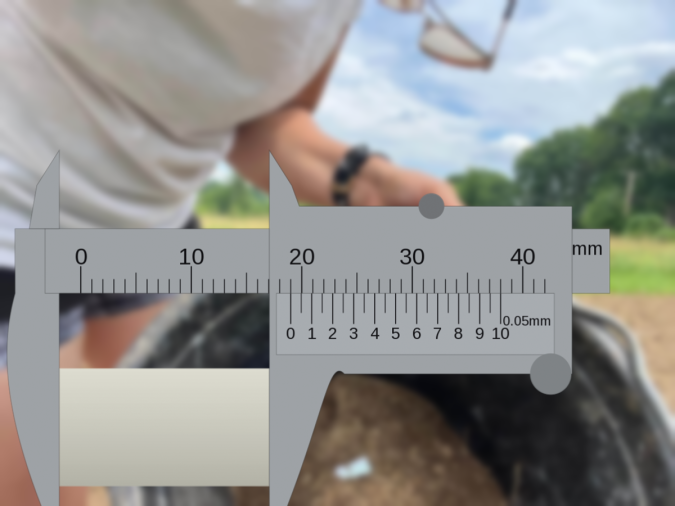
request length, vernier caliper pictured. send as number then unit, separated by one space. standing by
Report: 19.0 mm
